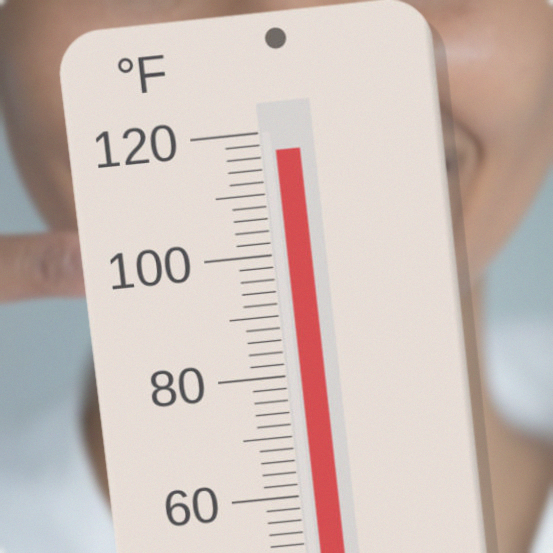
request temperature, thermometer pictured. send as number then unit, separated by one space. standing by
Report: 117 °F
